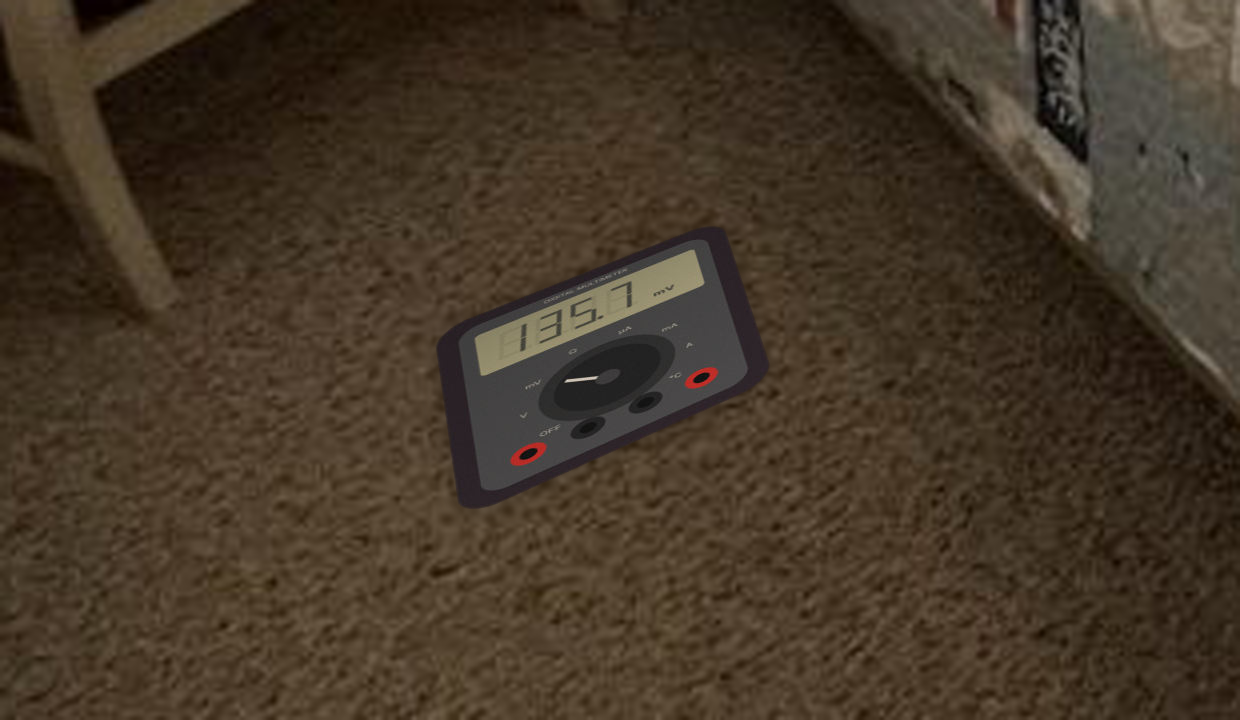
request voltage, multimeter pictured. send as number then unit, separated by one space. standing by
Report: 135.7 mV
